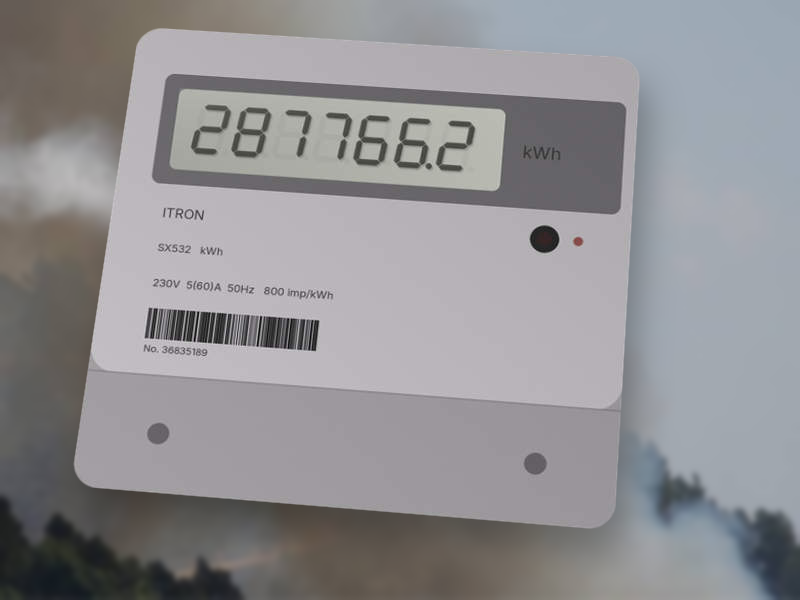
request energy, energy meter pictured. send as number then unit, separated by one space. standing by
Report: 287766.2 kWh
